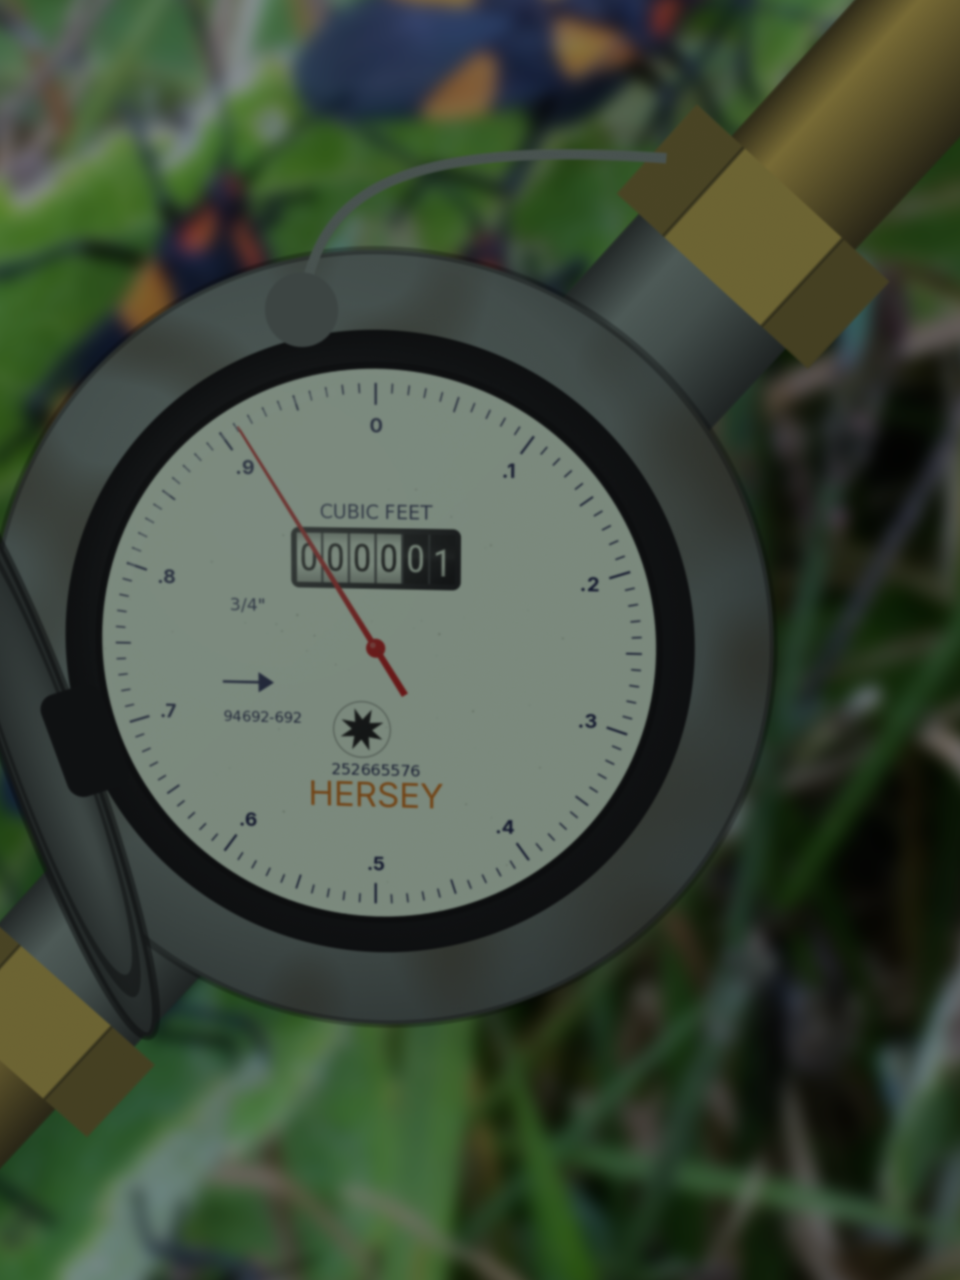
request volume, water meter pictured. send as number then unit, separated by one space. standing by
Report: 0.91 ft³
